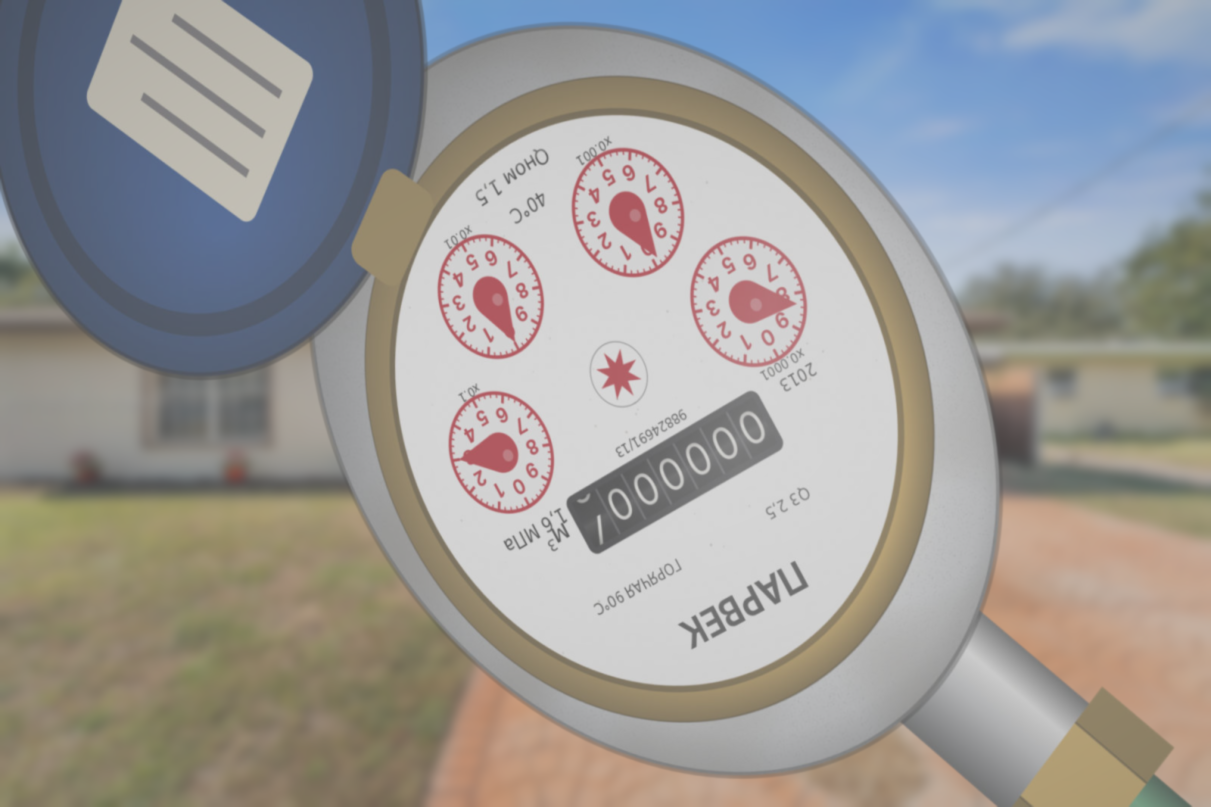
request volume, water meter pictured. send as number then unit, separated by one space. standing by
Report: 7.2998 m³
